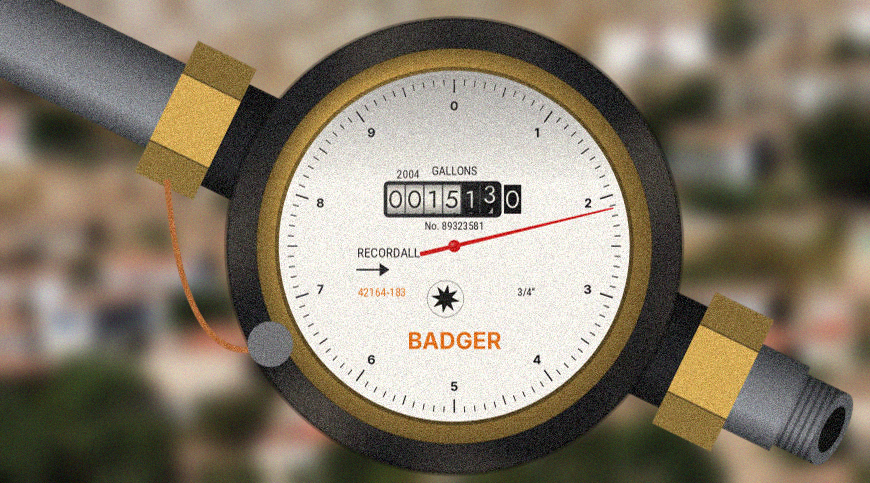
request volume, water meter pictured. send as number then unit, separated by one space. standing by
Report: 15132.1 gal
